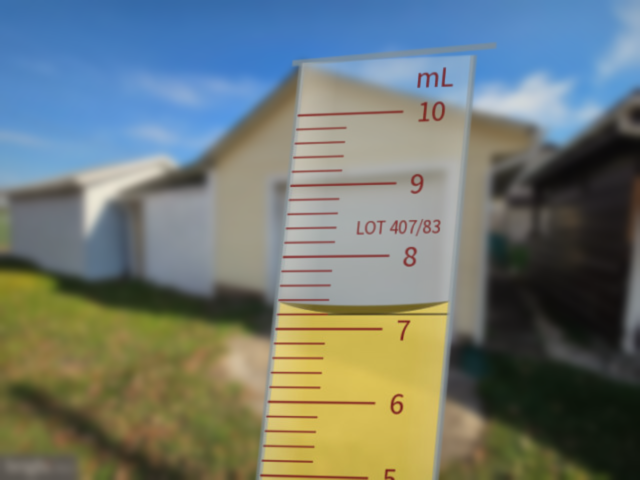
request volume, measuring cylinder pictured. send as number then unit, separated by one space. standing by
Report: 7.2 mL
